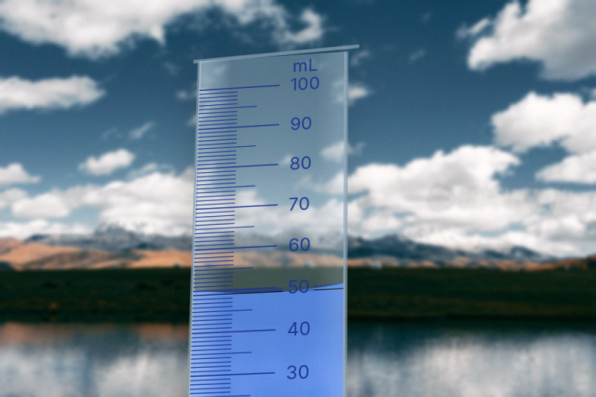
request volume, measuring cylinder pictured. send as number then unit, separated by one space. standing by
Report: 49 mL
